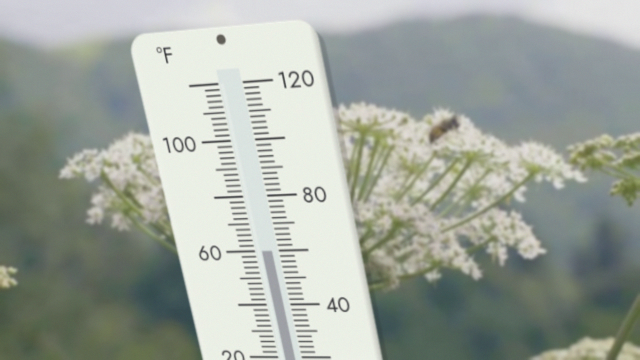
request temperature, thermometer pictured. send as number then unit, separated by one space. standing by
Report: 60 °F
